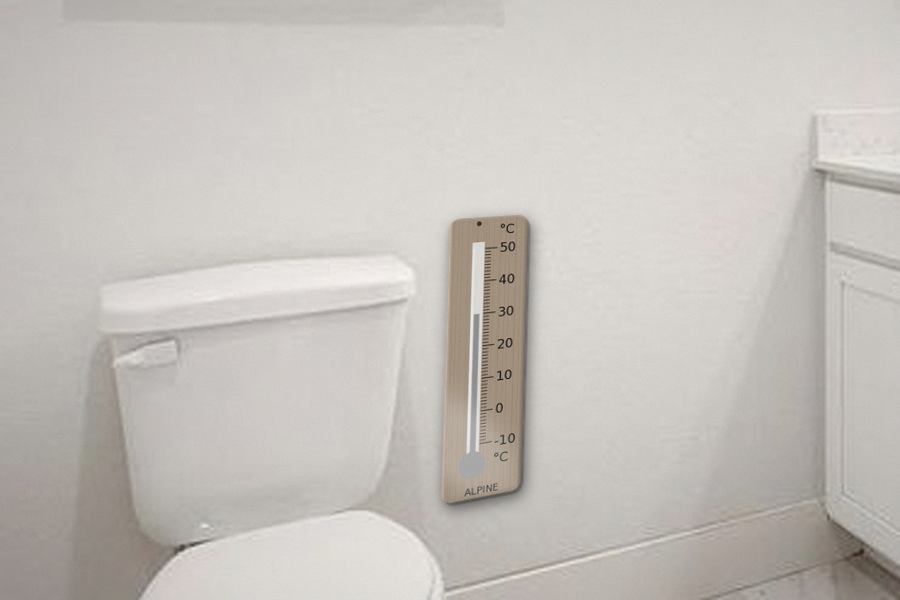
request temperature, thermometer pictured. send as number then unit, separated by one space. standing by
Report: 30 °C
